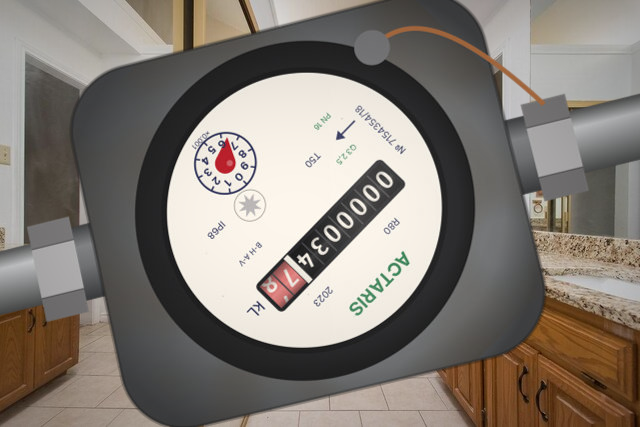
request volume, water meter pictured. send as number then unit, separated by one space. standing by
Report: 34.776 kL
